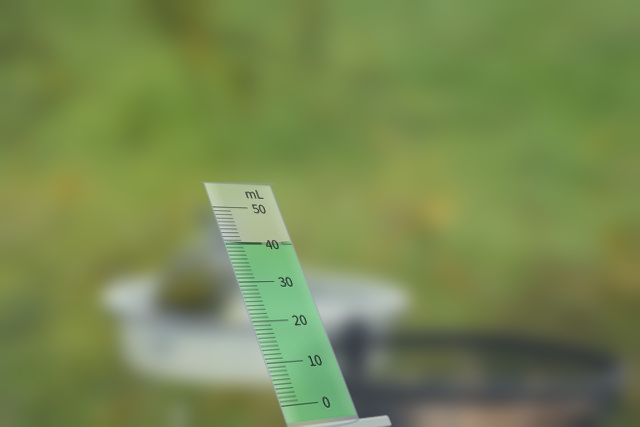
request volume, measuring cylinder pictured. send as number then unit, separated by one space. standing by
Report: 40 mL
